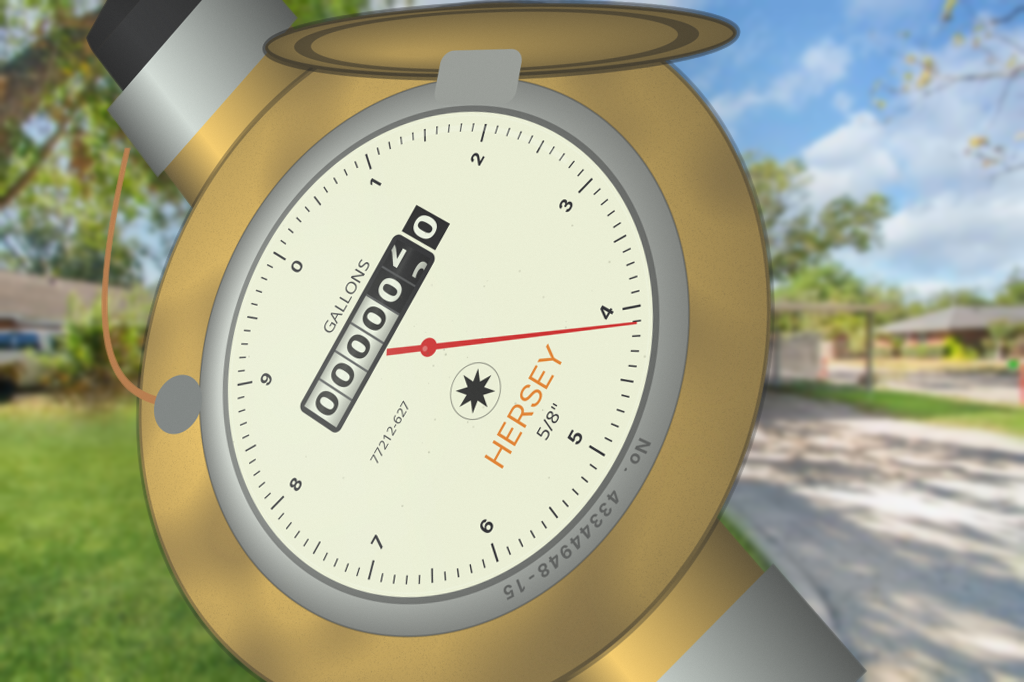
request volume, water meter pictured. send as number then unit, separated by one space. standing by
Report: 24.1 gal
